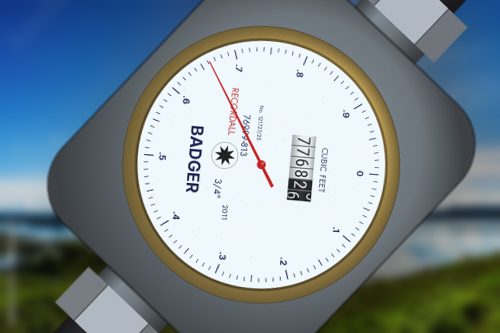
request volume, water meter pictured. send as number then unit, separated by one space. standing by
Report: 776825.66 ft³
